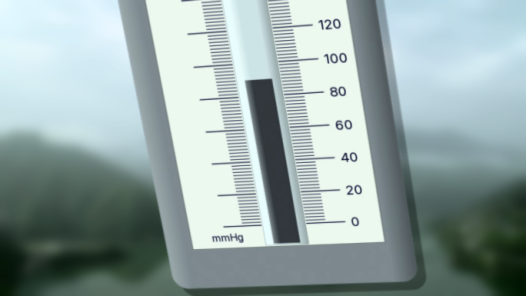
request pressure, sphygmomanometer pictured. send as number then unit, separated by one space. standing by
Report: 90 mmHg
